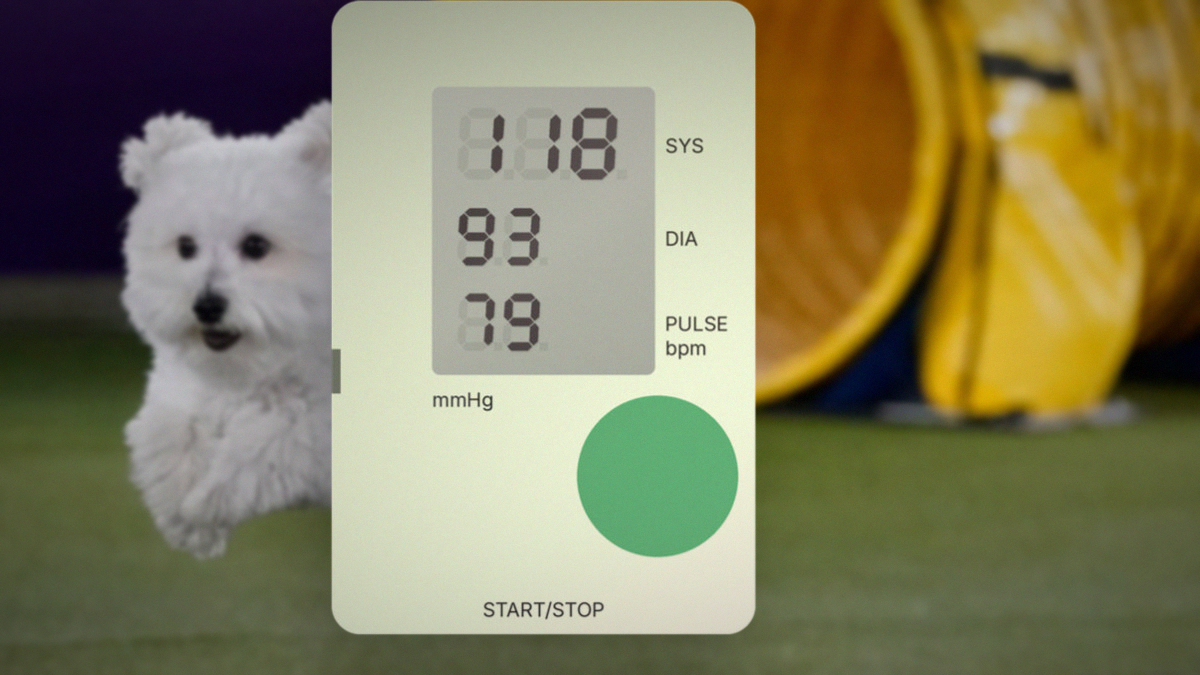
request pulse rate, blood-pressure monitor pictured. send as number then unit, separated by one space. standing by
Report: 79 bpm
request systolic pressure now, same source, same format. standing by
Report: 118 mmHg
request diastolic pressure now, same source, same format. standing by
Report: 93 mmHg
